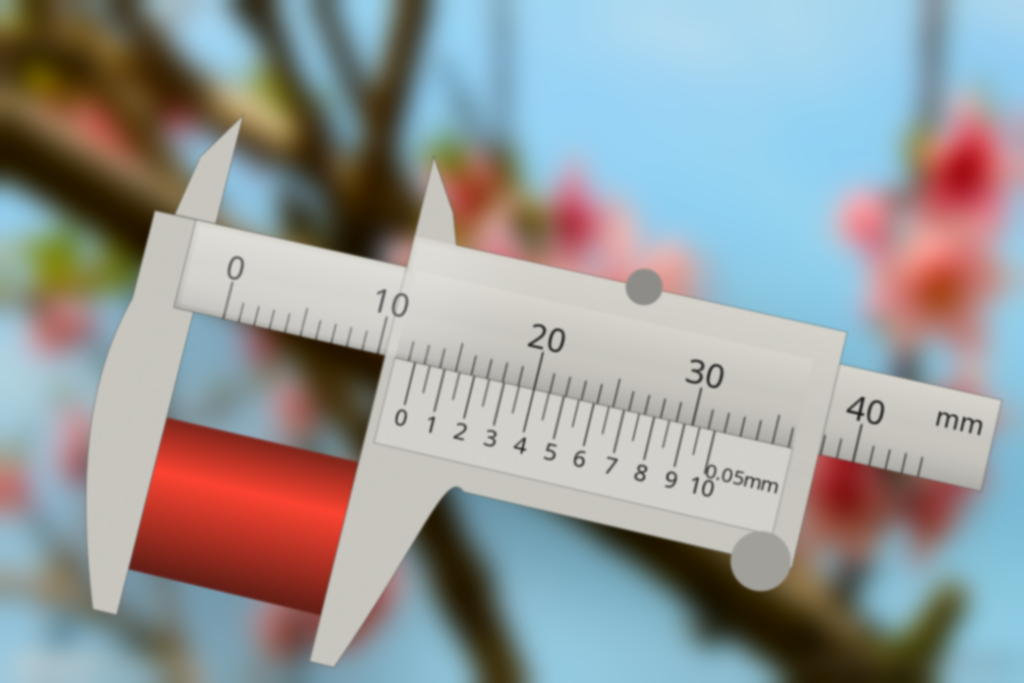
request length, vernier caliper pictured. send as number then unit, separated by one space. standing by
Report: 12.4 mm
